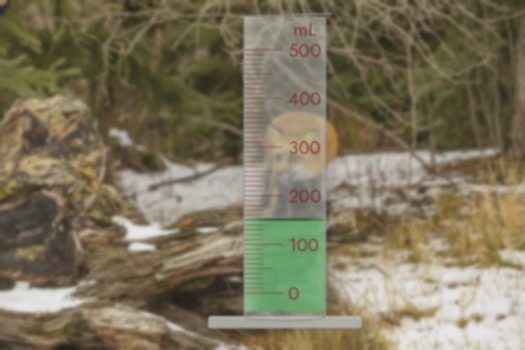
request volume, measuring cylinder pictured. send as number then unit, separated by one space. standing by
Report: 150 mL
